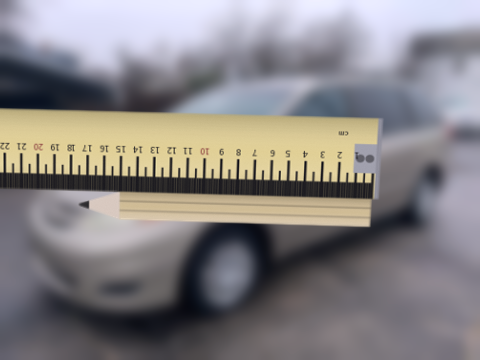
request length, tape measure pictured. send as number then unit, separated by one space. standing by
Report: 17.5 cm
